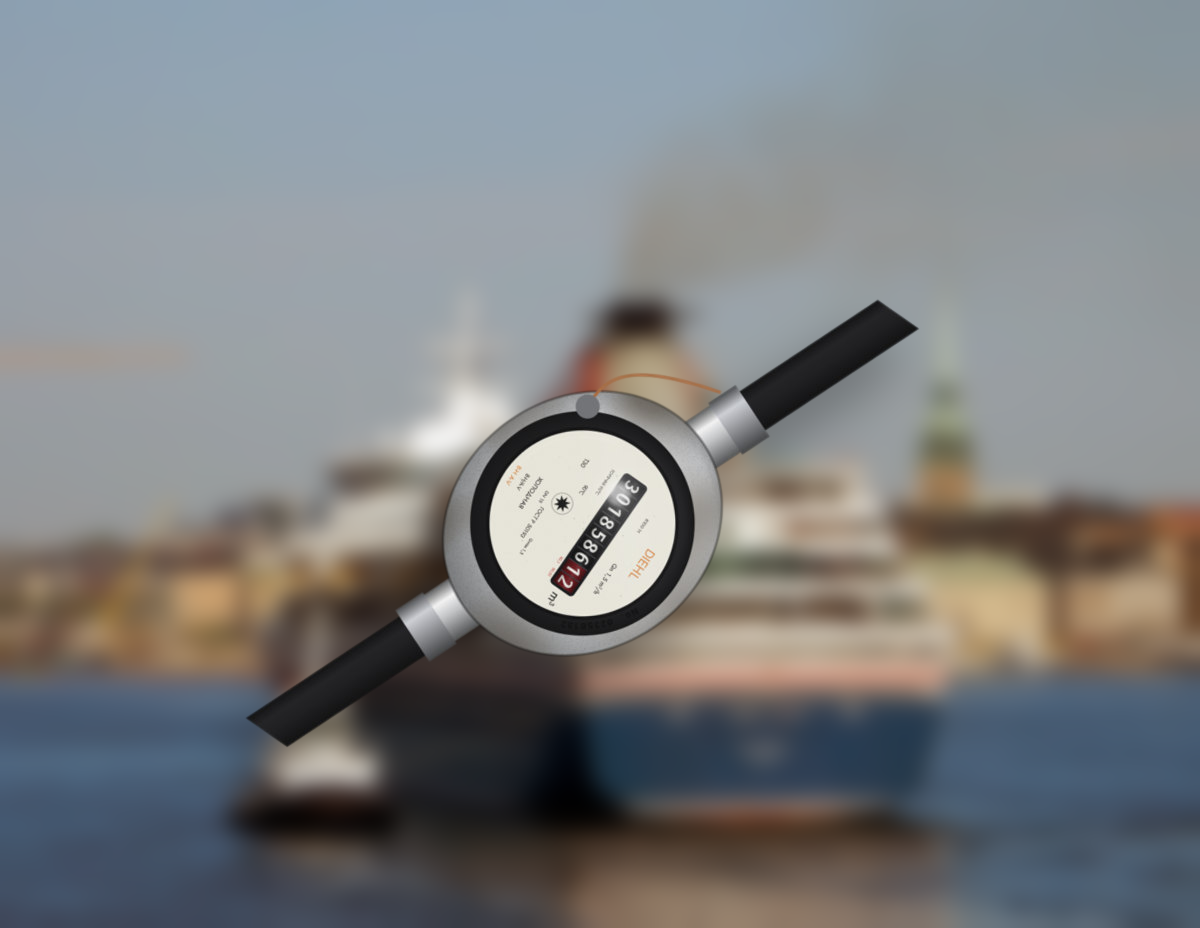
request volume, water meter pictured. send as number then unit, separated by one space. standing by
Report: 3018586.12 m³
